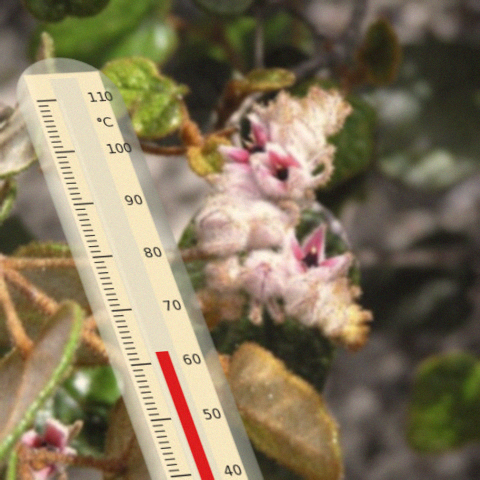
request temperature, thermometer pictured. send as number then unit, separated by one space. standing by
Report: 62 °C
